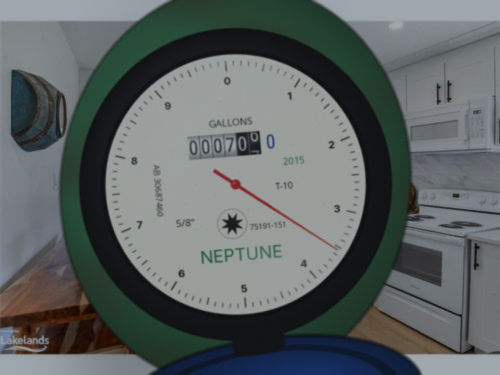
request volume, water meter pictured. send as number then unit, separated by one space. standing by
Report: 7063.5 gal
